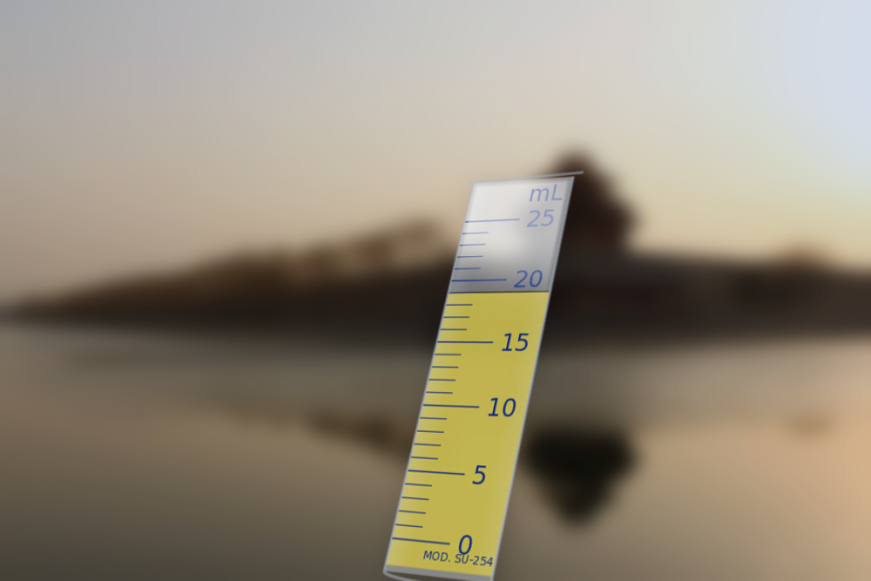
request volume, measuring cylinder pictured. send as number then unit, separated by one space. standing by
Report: 19 mL
